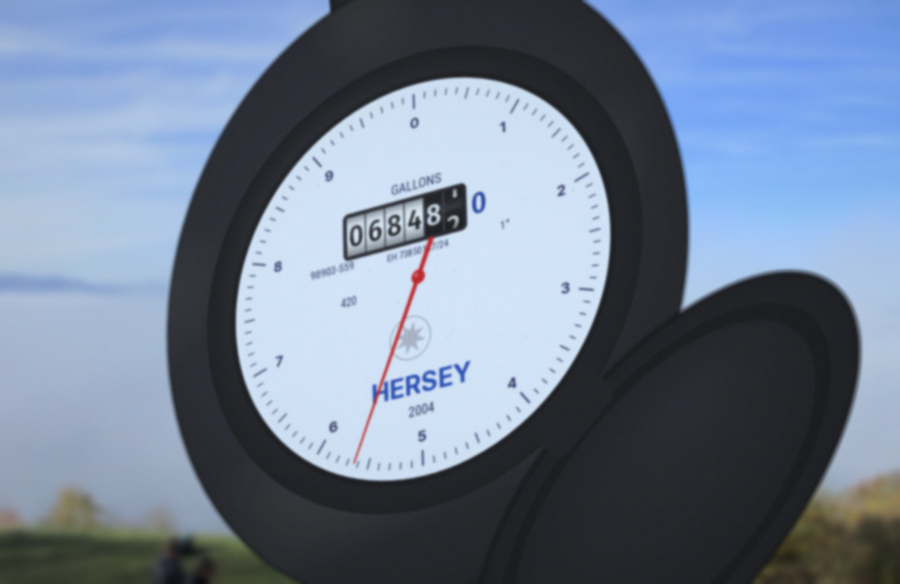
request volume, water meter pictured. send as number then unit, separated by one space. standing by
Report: 684815.6 gal
